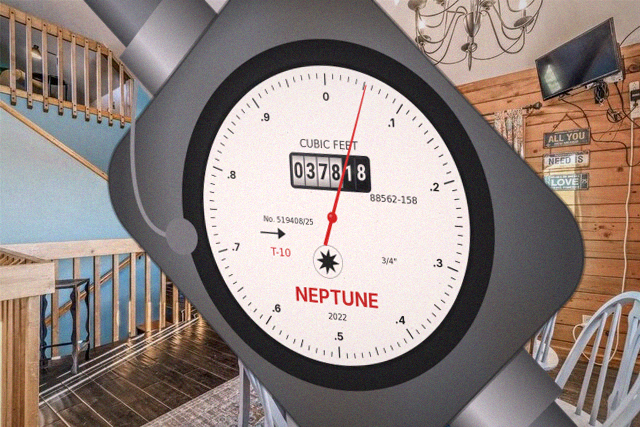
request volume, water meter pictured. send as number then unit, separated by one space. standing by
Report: 37818.05 ft³
